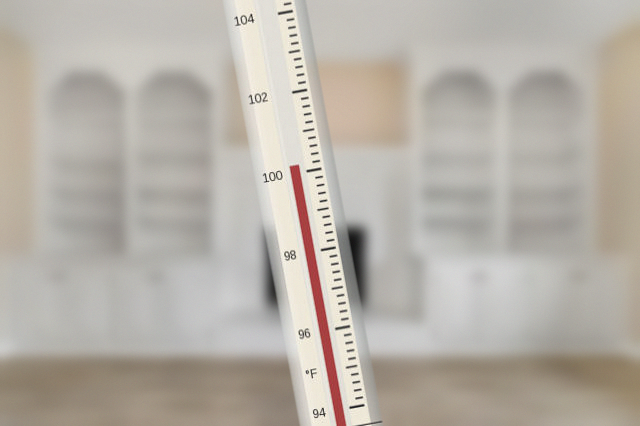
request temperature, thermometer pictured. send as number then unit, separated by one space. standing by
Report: 100.2 °F
